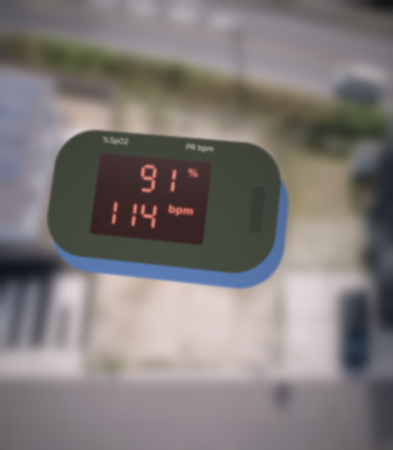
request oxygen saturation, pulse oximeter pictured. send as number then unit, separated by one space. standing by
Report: 91 %
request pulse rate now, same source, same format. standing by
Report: 114 bpm
